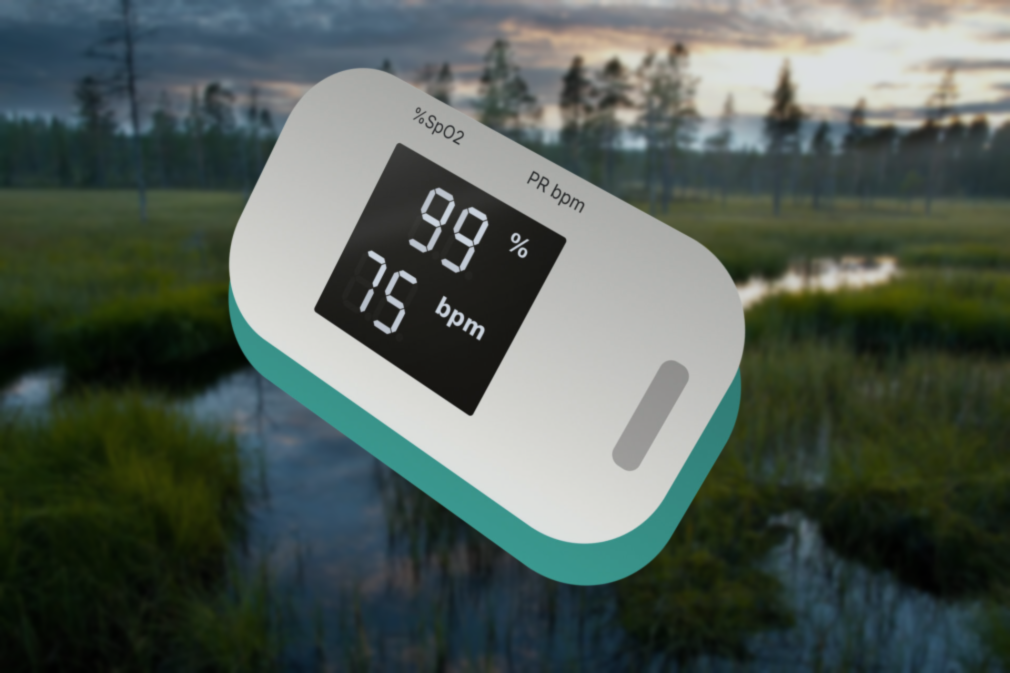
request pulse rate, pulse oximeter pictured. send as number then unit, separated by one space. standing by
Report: 75 bpm
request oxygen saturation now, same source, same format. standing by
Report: 99 %
